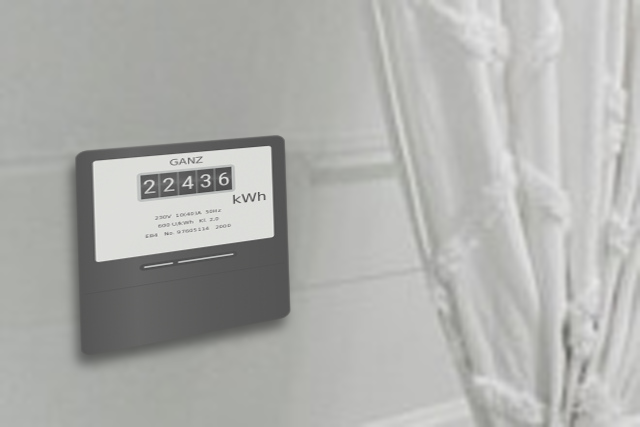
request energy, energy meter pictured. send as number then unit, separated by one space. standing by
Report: 22436 kWh
